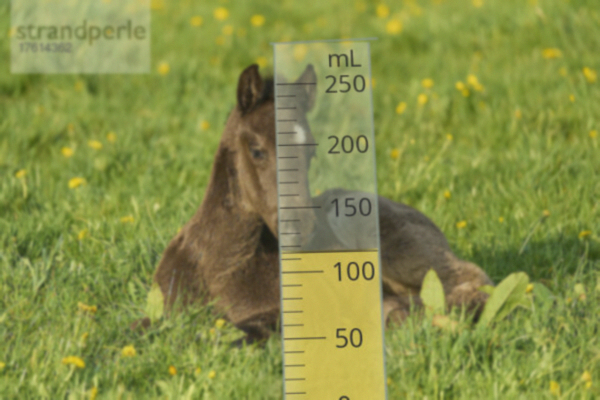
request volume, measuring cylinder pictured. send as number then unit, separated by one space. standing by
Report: 115 mL
